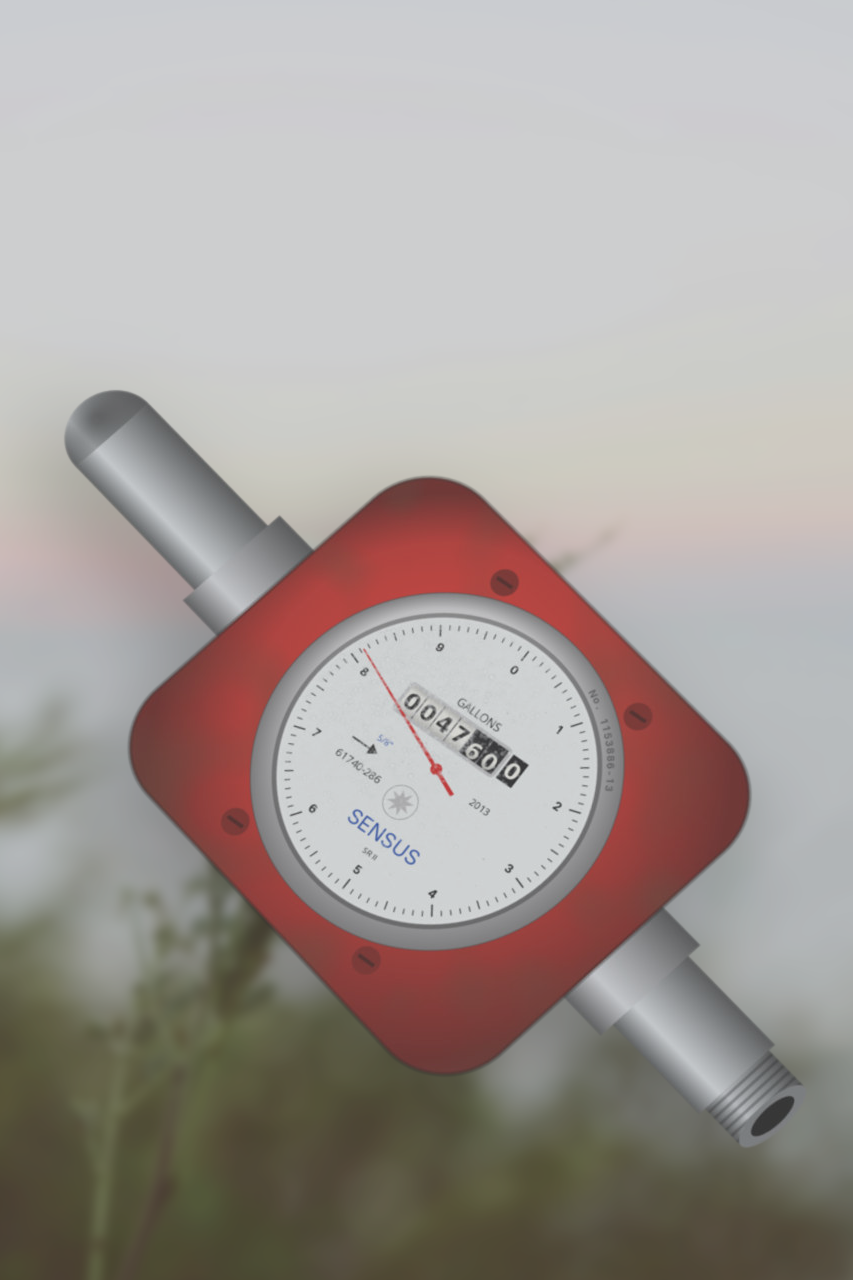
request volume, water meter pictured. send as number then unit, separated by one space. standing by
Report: 47598.1 gal
